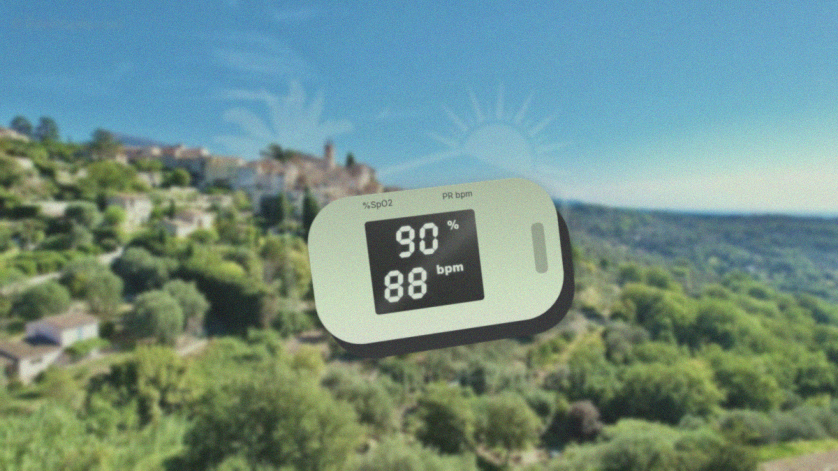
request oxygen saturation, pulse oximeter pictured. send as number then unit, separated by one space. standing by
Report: 90 %
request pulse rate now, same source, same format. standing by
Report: 88 bpm
